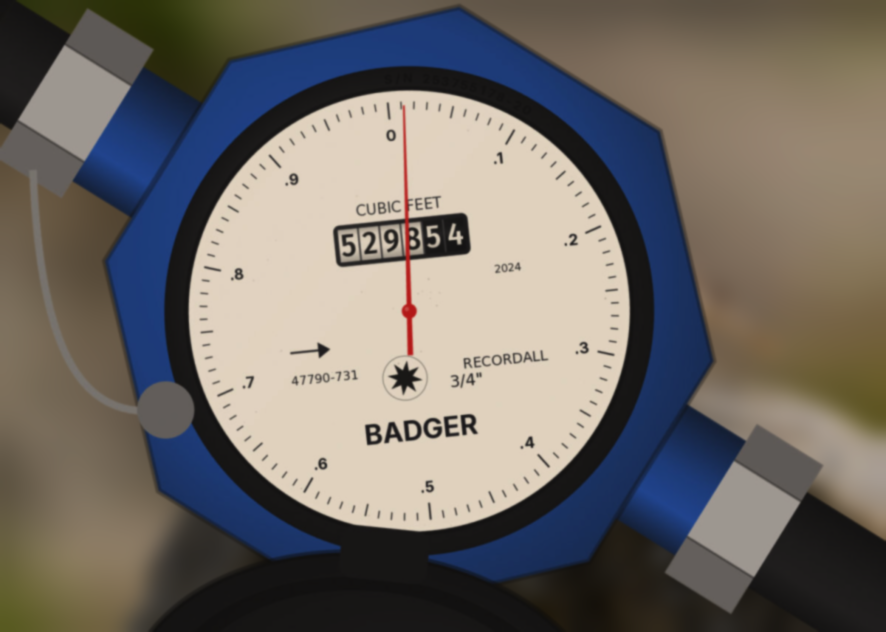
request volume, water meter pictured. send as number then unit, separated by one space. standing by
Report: 529854.01 ft³
